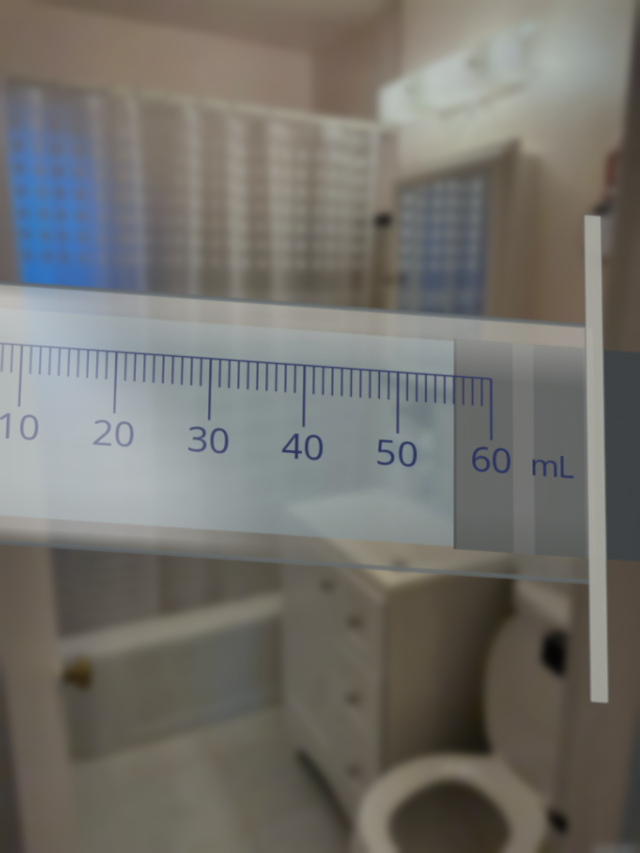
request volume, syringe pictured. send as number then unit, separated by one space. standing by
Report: 56 mL
